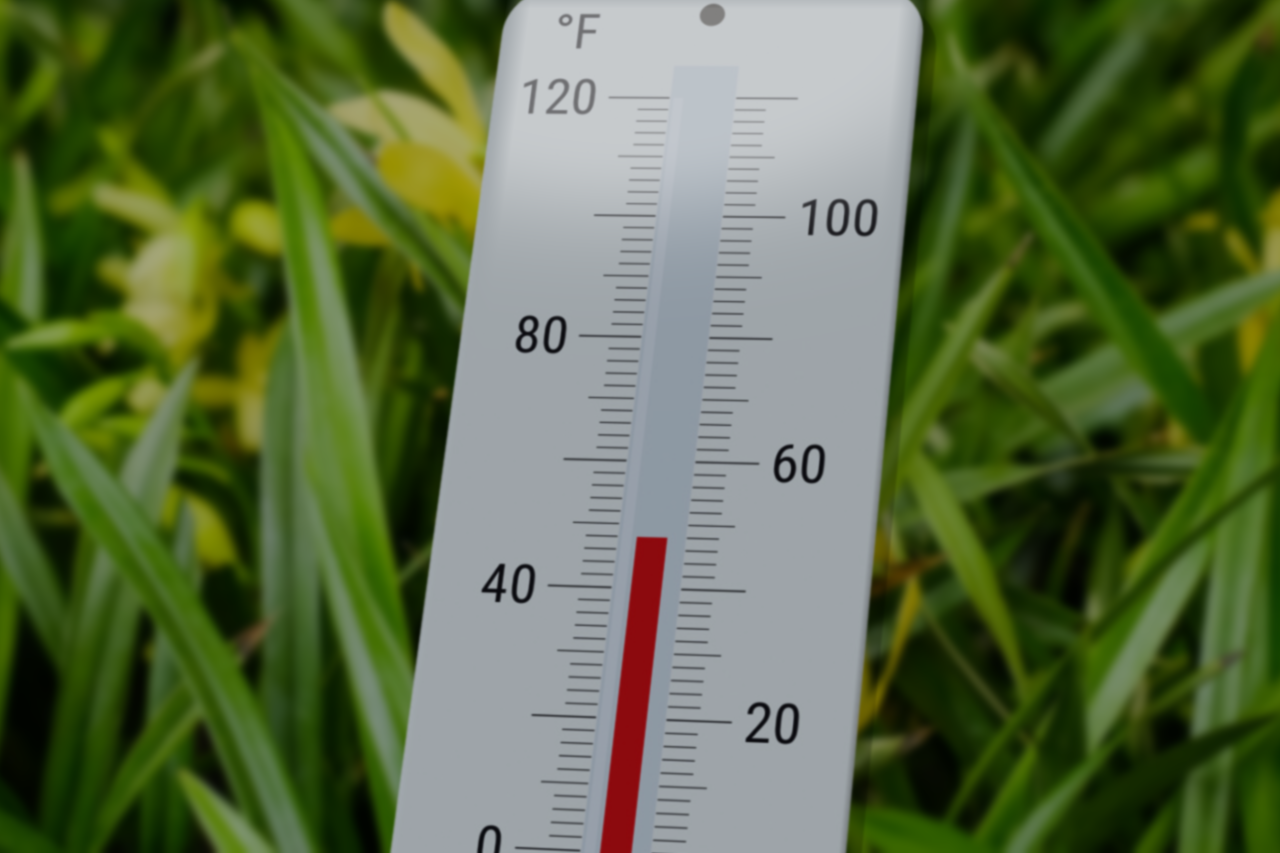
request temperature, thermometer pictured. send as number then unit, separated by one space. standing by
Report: 48 °F
